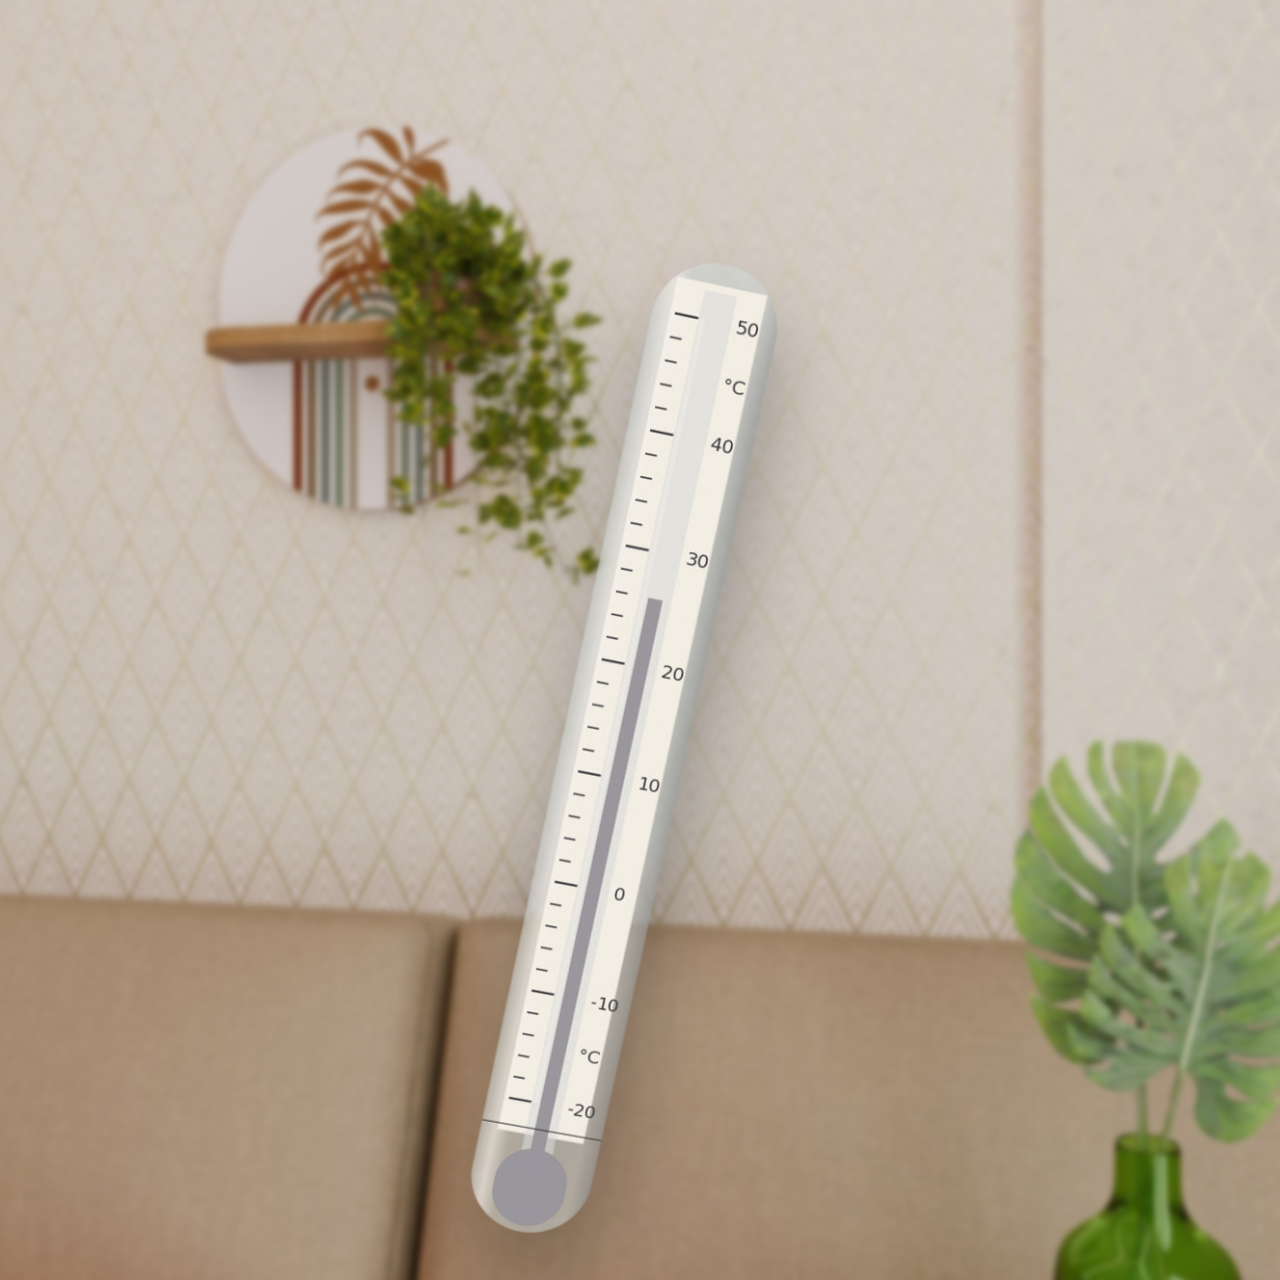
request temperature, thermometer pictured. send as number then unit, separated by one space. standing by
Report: 26 °C
